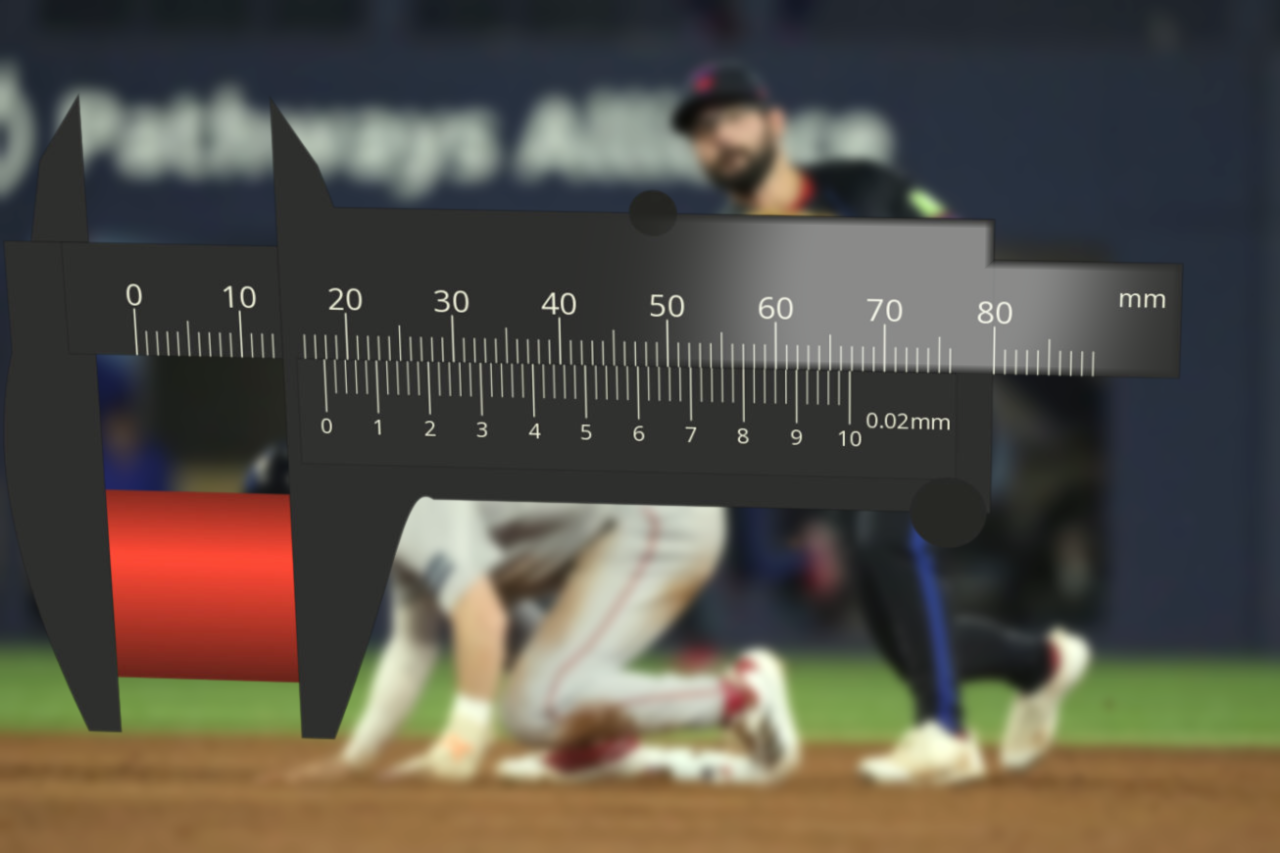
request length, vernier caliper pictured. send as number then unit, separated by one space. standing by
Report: 17.8 mm
